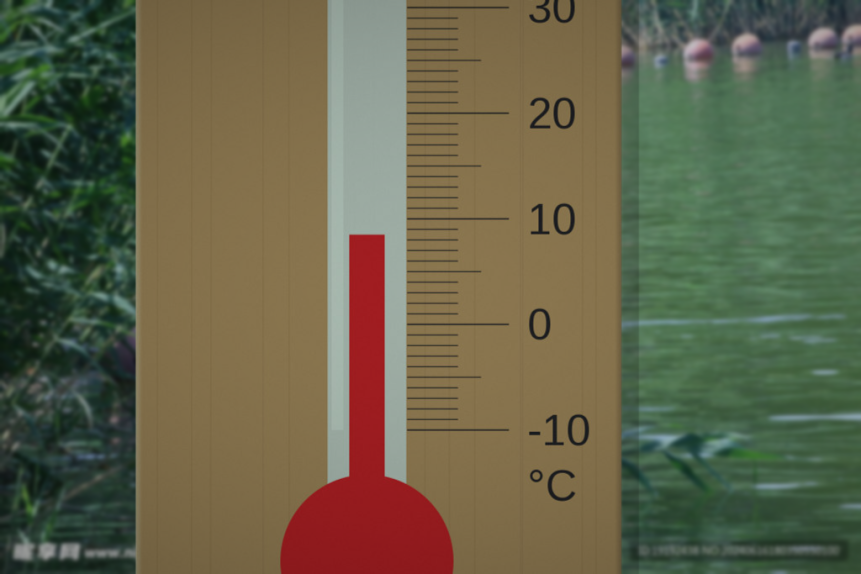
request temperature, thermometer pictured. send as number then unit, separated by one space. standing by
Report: 8.5 °C
